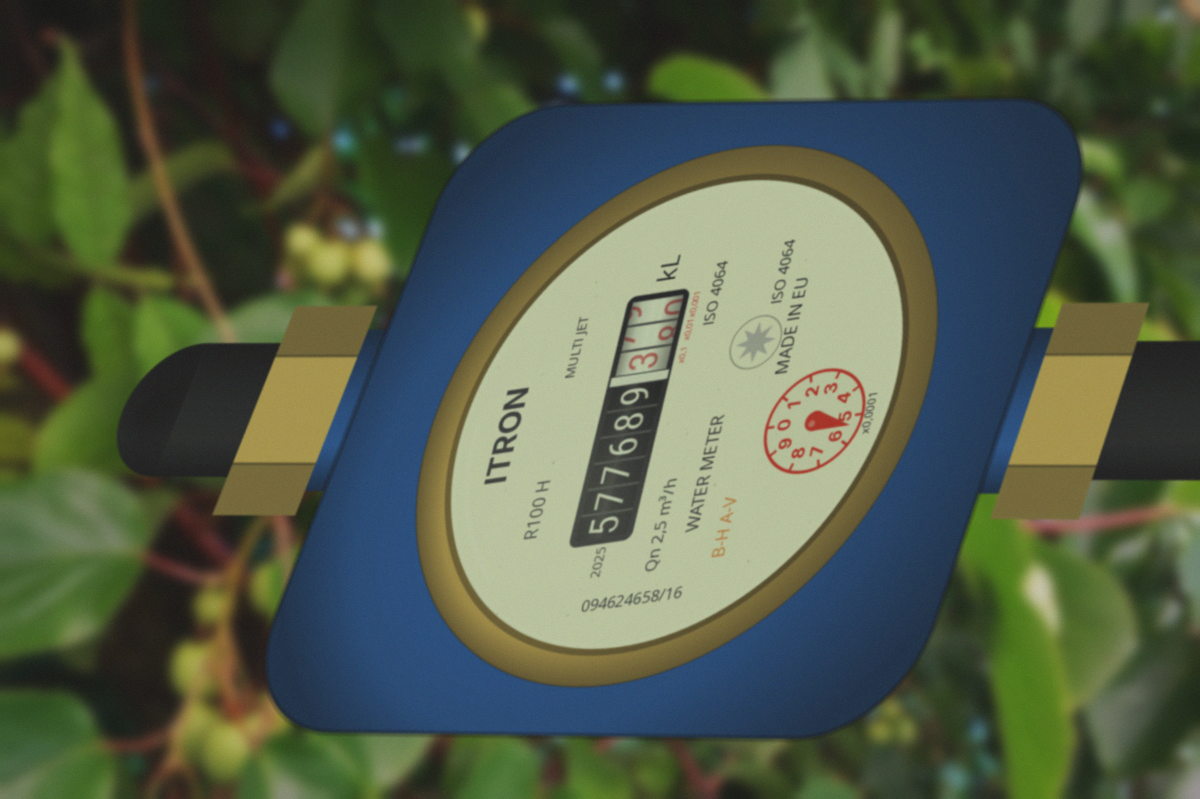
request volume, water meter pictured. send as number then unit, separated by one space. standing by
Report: 577689.3795 kL
